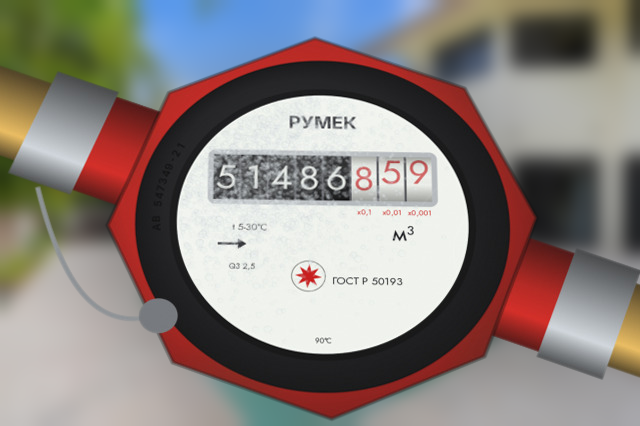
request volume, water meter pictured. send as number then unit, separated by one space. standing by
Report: 51486.859 m³
